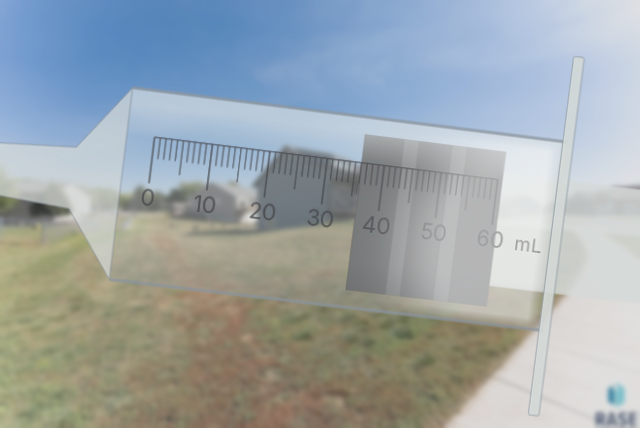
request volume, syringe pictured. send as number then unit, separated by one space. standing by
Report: 36 mL
